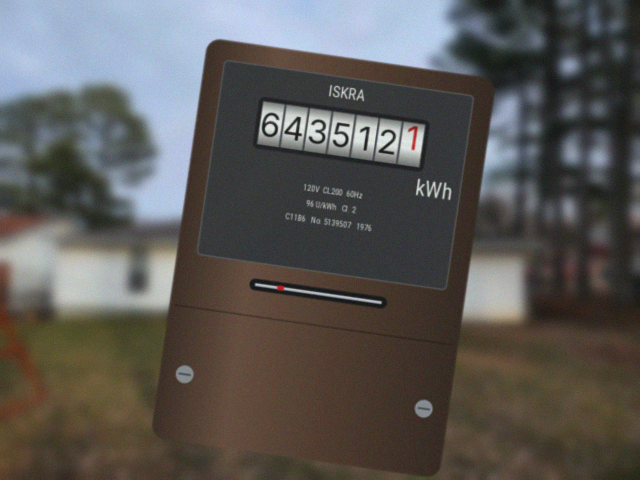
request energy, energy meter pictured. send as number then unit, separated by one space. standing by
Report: 643512.1 kWh
